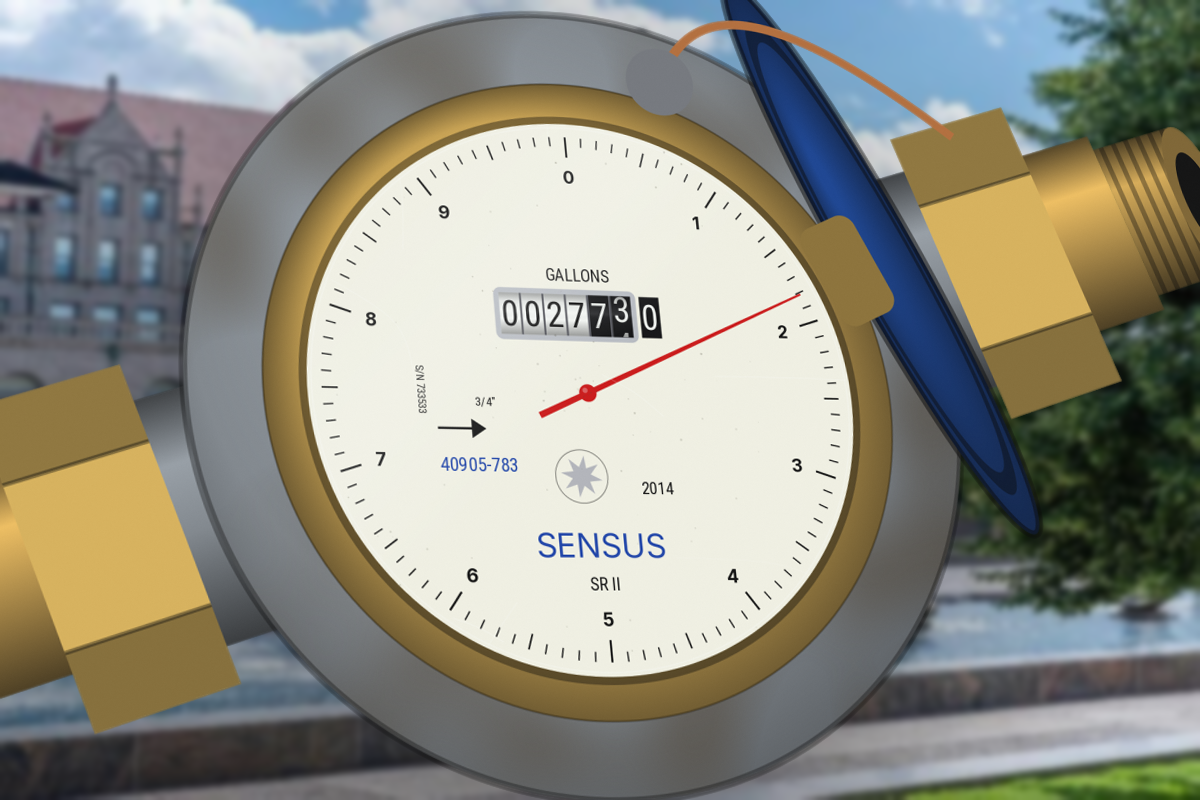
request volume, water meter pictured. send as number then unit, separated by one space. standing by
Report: 27731.8 gal
